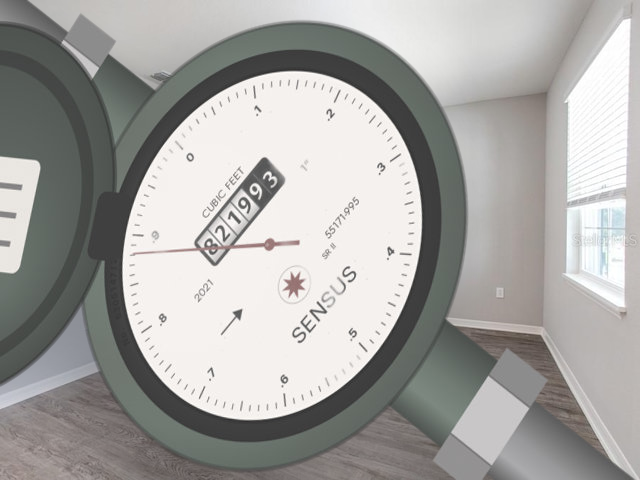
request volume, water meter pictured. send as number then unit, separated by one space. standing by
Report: 821992.88 ft³
